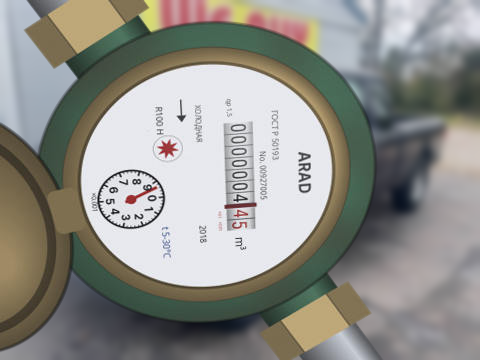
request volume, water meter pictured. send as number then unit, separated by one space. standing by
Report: 4.449 m³
